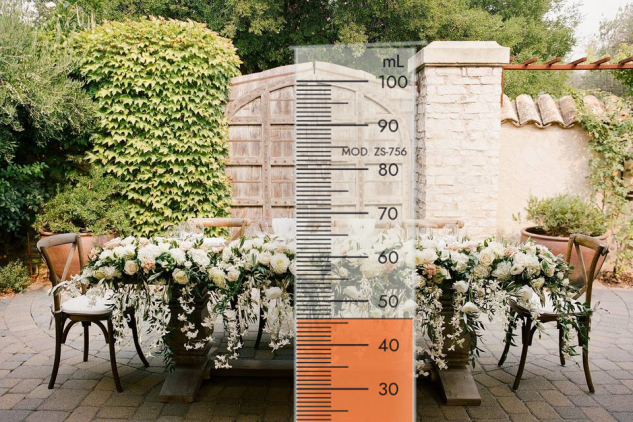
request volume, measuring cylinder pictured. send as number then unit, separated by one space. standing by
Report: 46 mL
